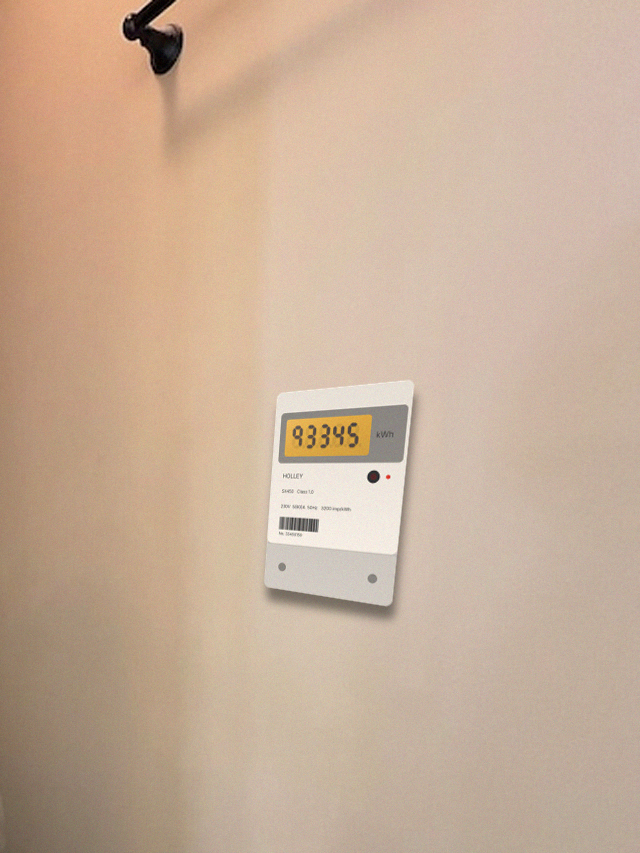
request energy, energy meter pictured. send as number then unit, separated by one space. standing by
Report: 93345 kWh
